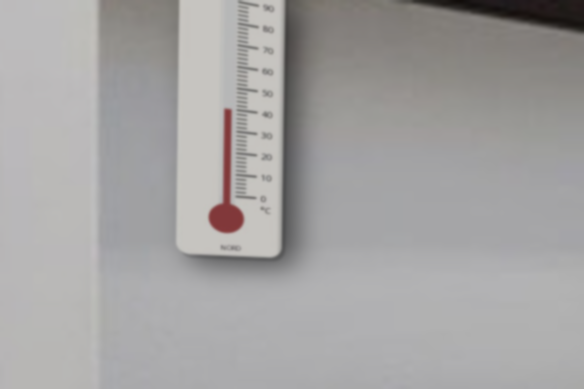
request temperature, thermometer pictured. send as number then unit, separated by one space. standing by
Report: 40 °C
